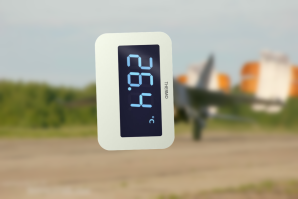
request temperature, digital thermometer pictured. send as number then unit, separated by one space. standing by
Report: 26.4 °C
